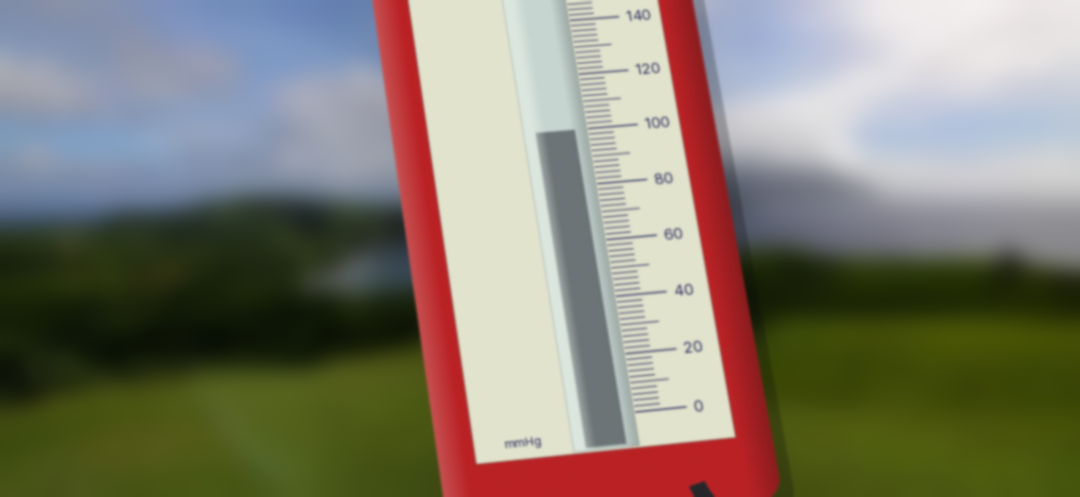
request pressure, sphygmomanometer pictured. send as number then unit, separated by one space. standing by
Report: 100 mmHg
